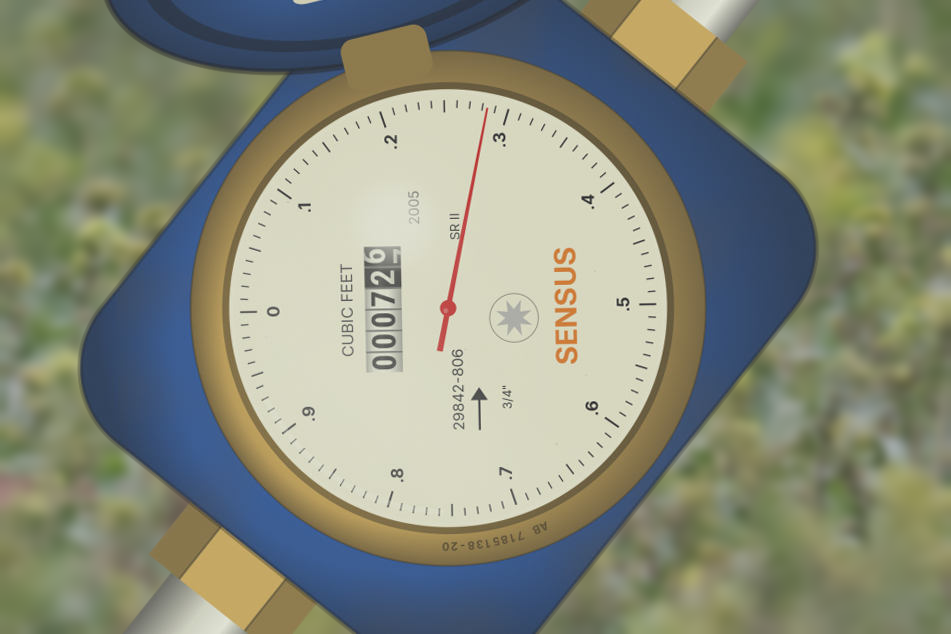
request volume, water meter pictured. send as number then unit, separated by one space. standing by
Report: 726.28 ft³
